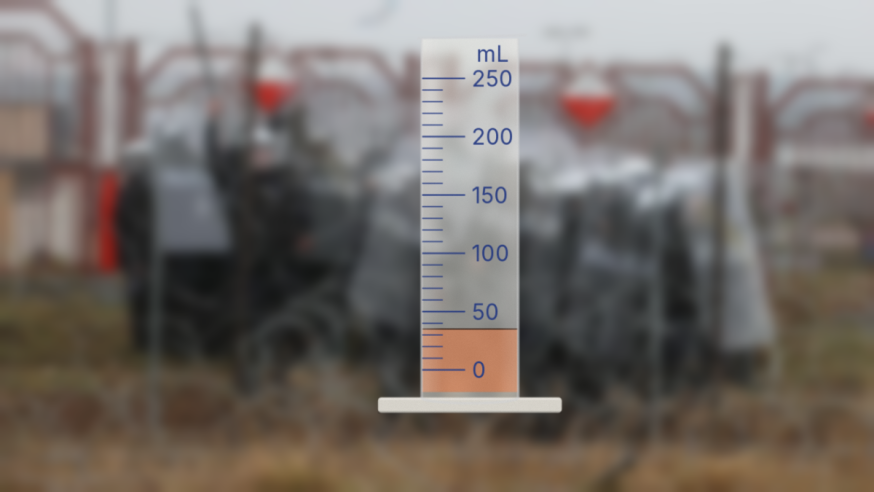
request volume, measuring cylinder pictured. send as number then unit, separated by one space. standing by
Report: 35 mL
